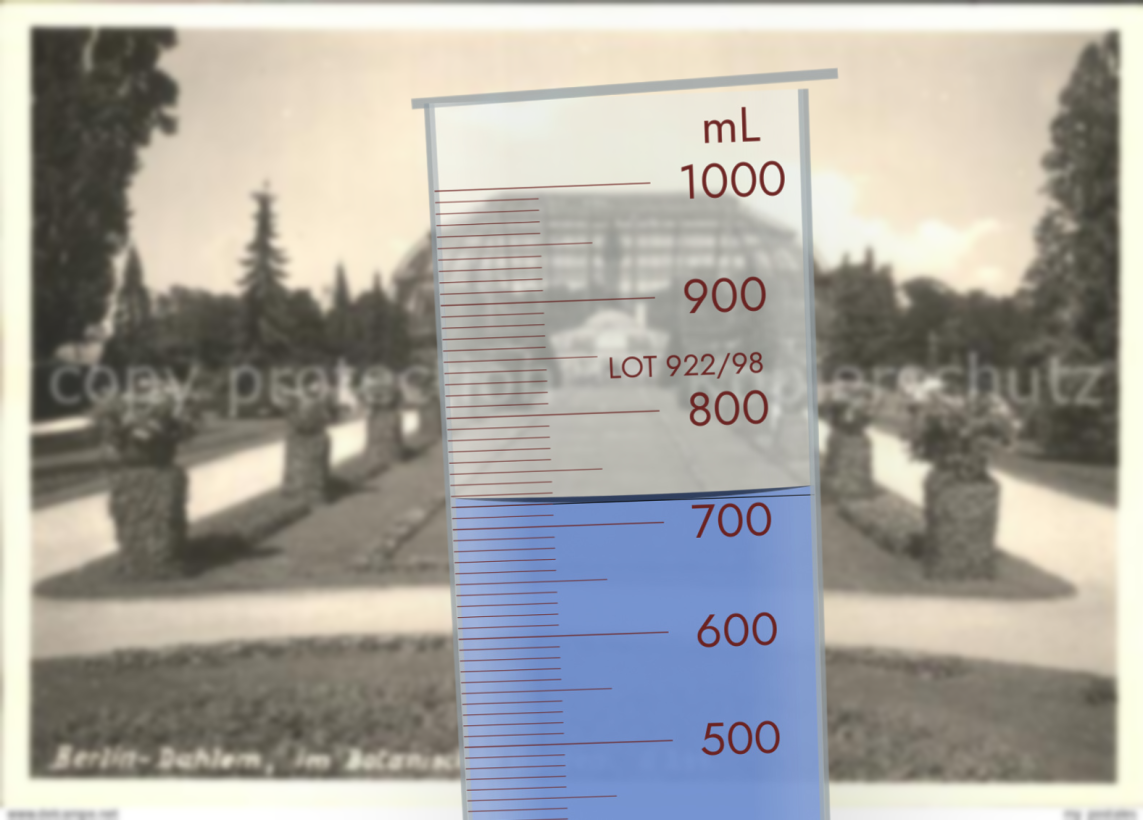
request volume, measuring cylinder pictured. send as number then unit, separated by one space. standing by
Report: 720 mL
